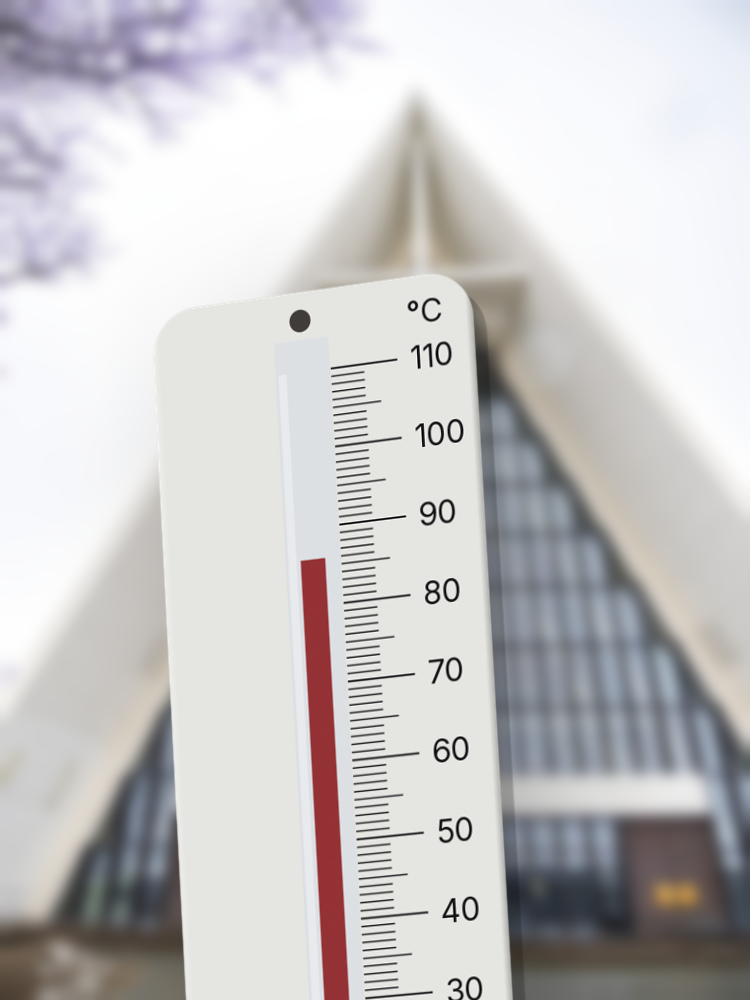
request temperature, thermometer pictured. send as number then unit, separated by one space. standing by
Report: 86 °C
